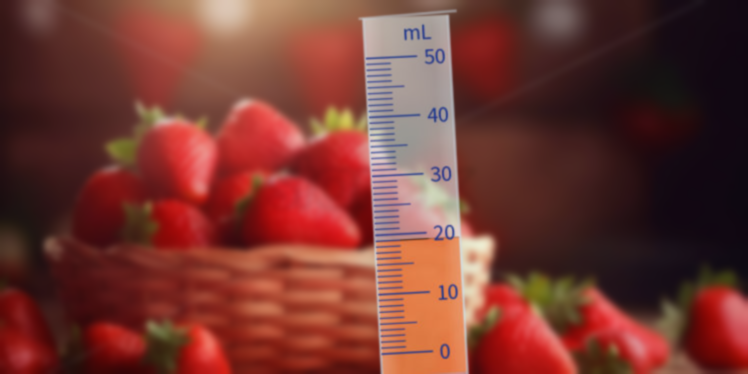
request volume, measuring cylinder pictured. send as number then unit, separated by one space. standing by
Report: 19 mL
